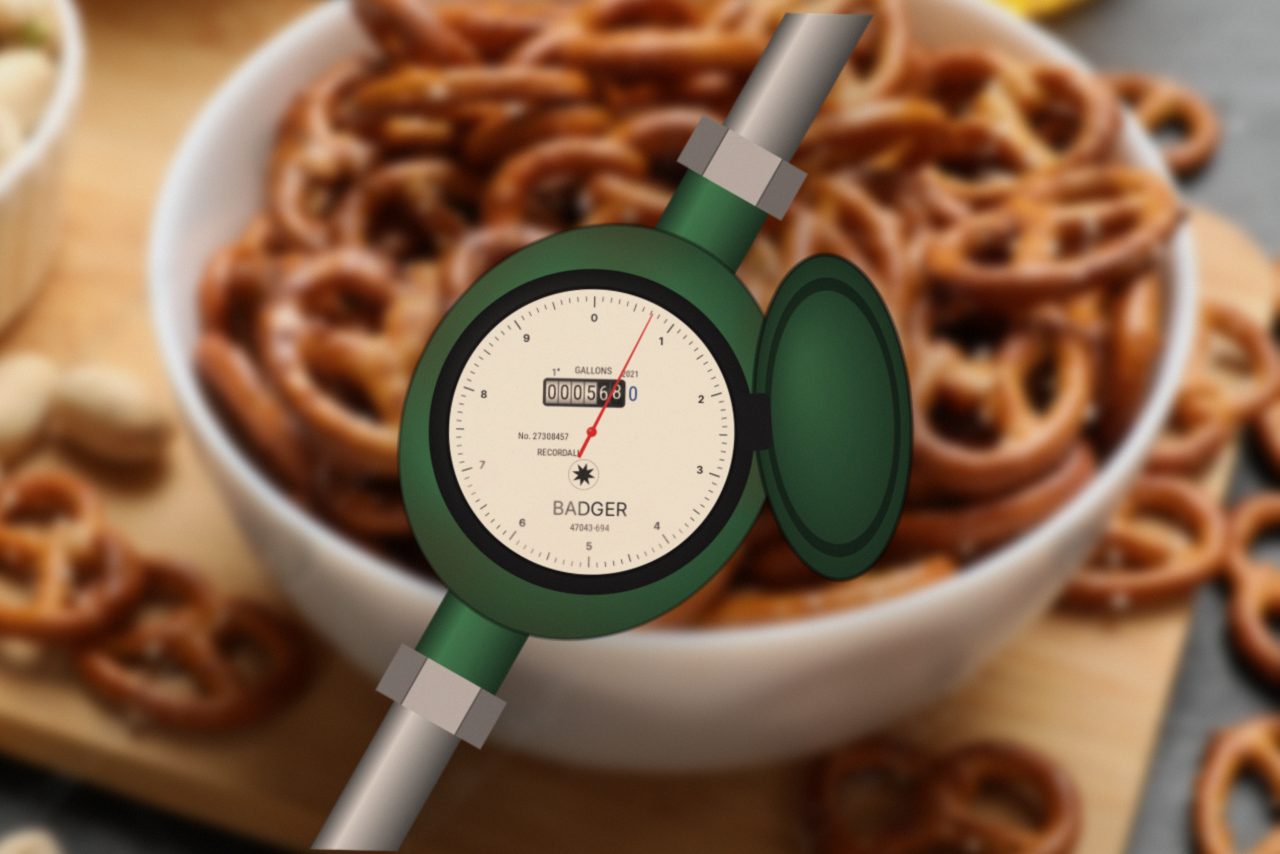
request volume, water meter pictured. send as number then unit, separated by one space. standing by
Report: 5680.7 gal
